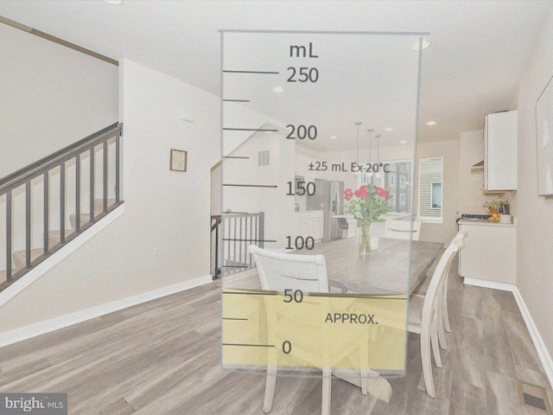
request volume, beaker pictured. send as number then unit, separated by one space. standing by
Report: 50 mL
